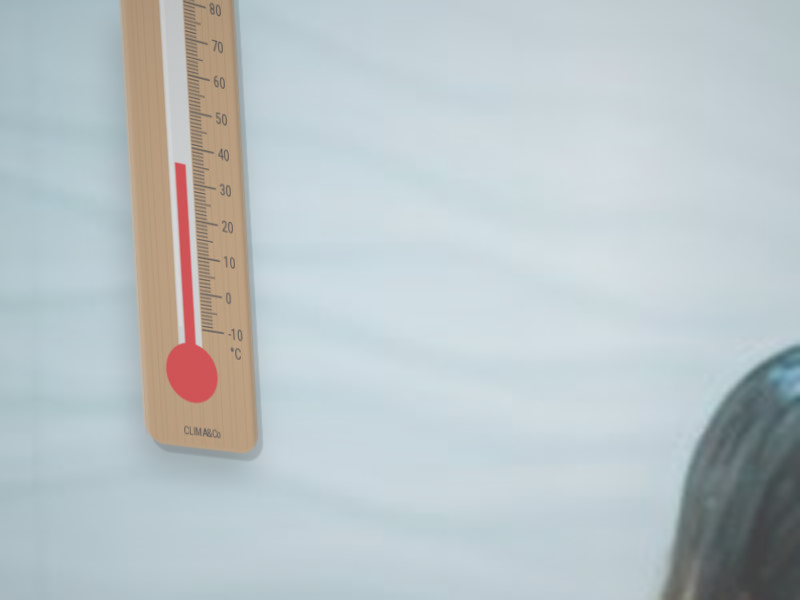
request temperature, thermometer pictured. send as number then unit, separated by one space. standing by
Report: 35 °C
